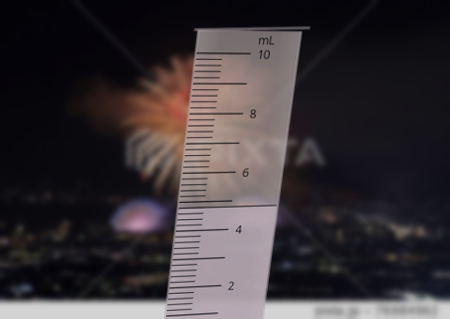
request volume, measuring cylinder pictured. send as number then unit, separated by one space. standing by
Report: 4.8 mL
